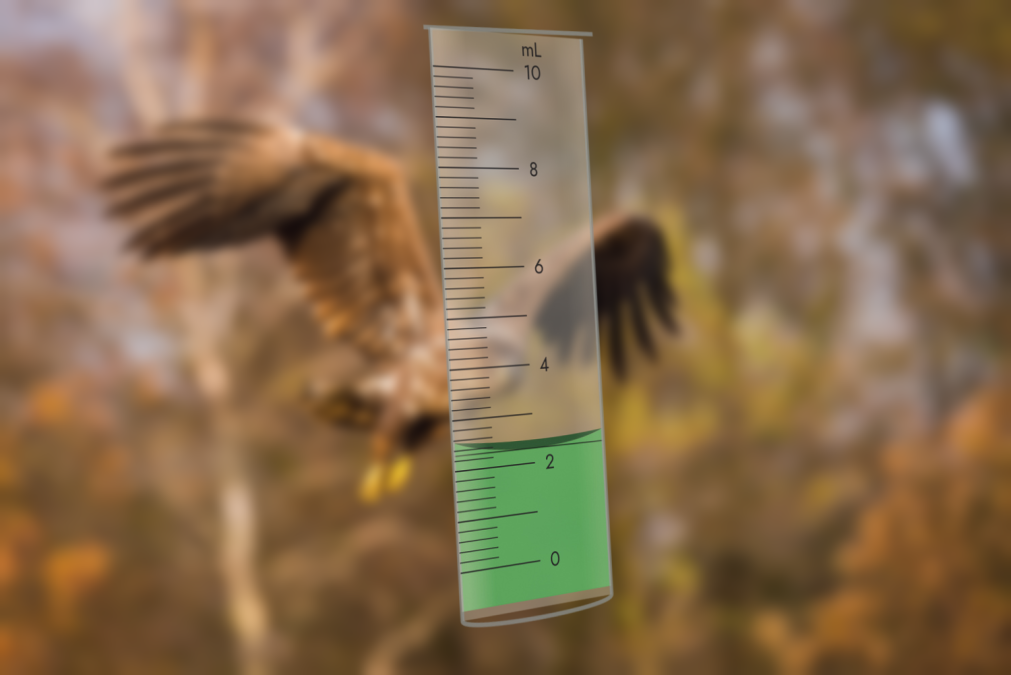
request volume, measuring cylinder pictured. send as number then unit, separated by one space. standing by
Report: 2.3 mL
